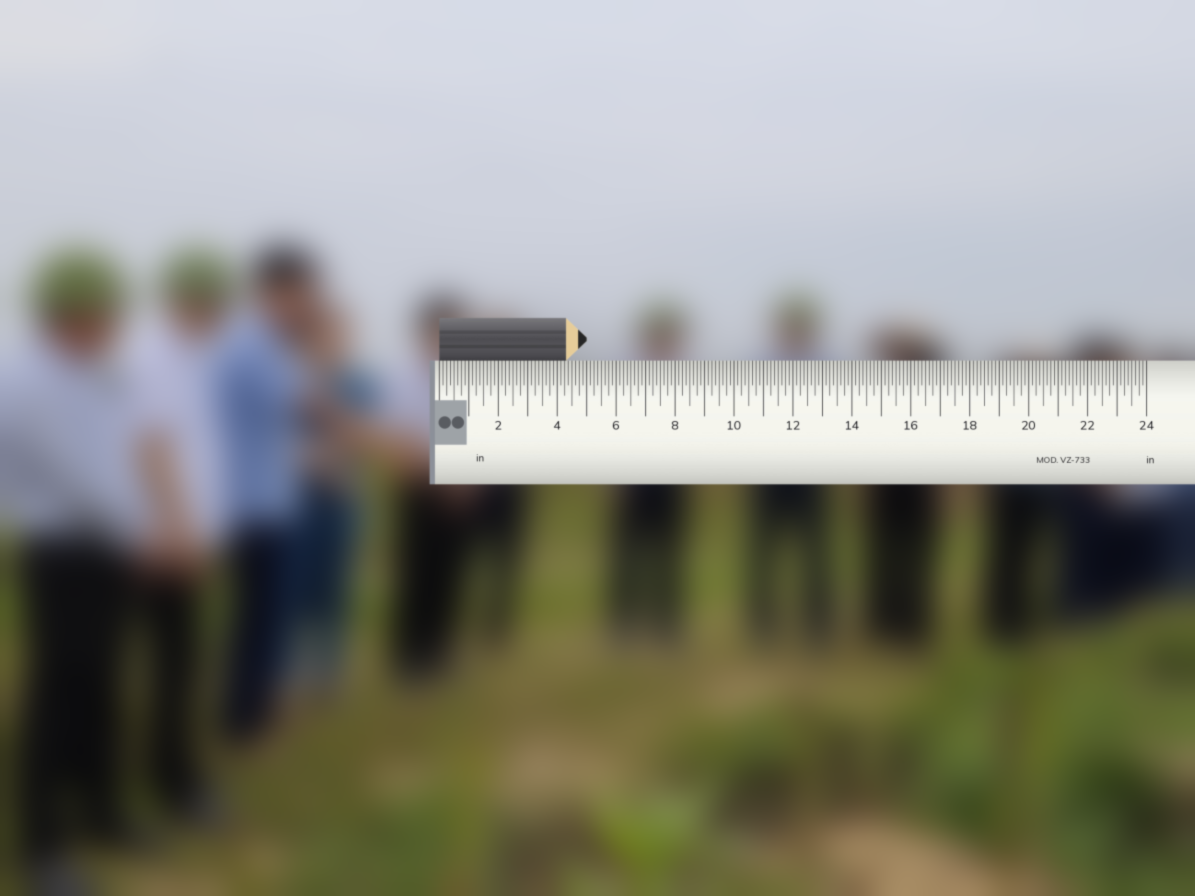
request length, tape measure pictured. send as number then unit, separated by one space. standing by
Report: 5 in
